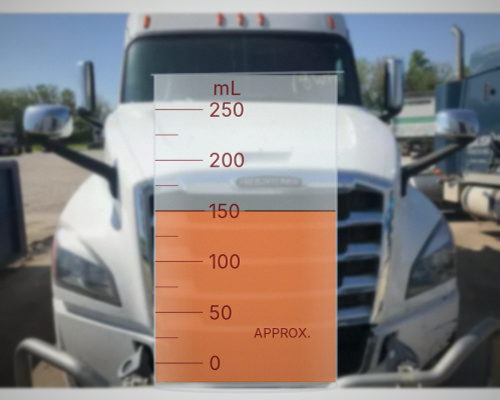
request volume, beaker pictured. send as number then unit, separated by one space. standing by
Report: 150 mL
